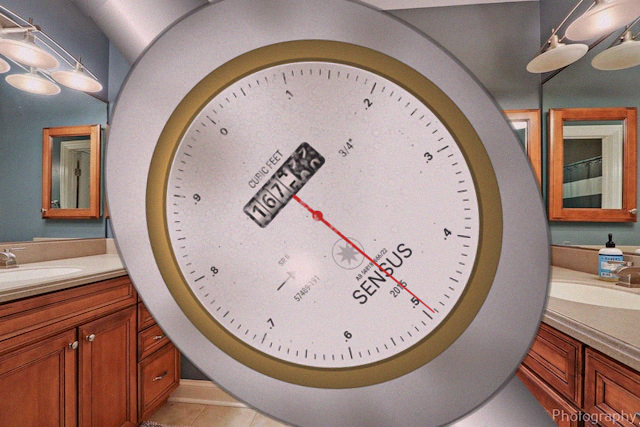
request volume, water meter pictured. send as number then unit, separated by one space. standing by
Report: 167499.49 ft³
